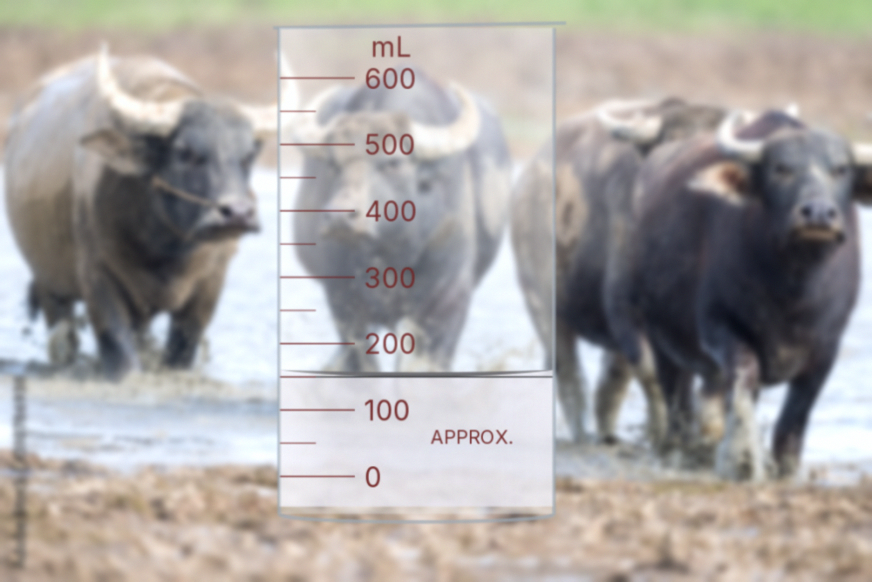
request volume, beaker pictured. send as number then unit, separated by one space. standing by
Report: 150 mL
